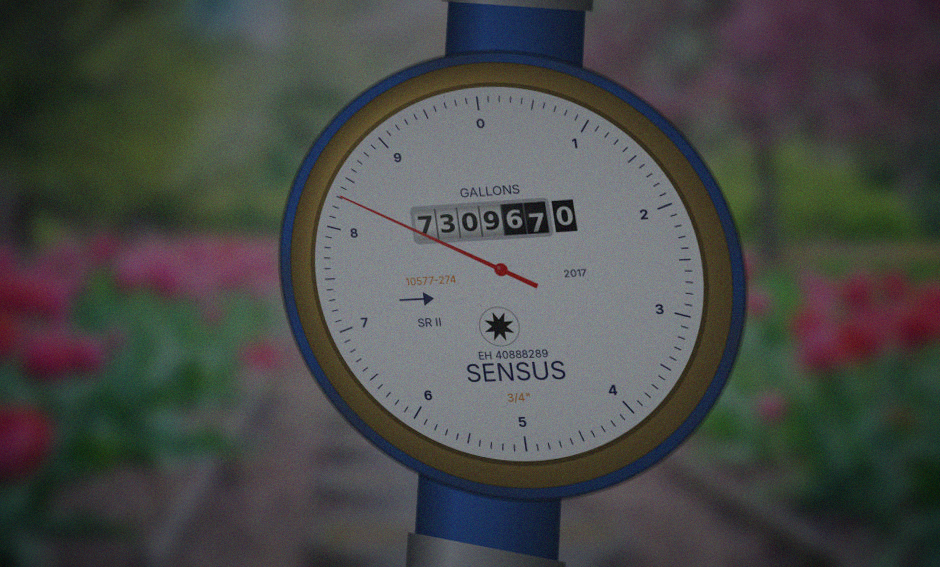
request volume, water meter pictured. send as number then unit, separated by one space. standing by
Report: 7309668.3 gal
